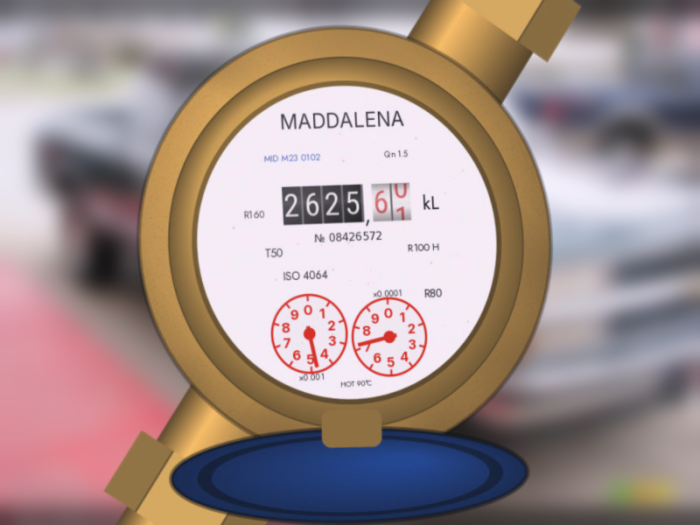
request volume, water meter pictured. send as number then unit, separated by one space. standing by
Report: 2625.6047 kL
